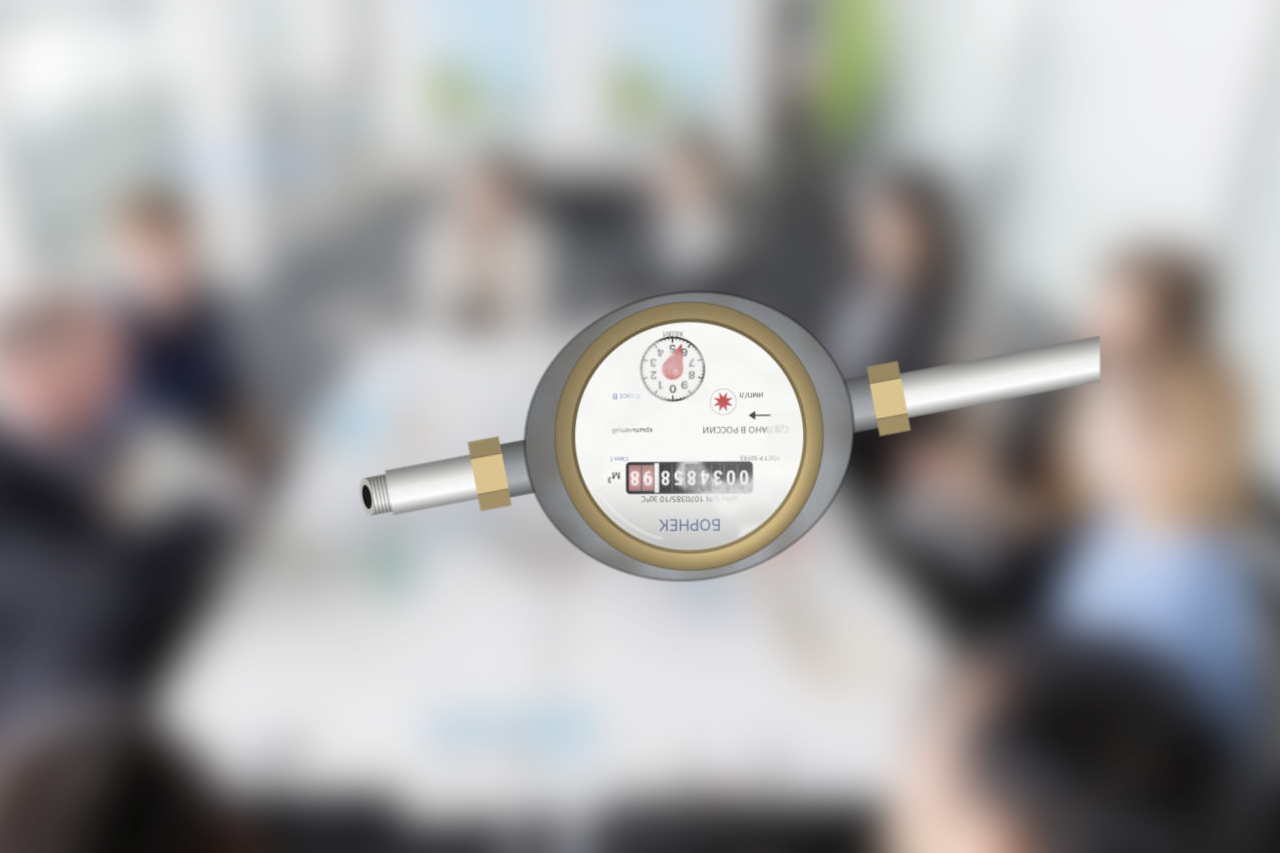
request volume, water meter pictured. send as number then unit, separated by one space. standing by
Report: 34858.985 m³
